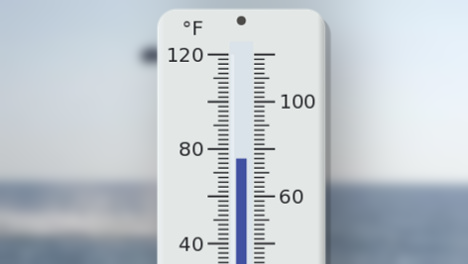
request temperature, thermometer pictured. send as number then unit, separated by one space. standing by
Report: 76 °F
